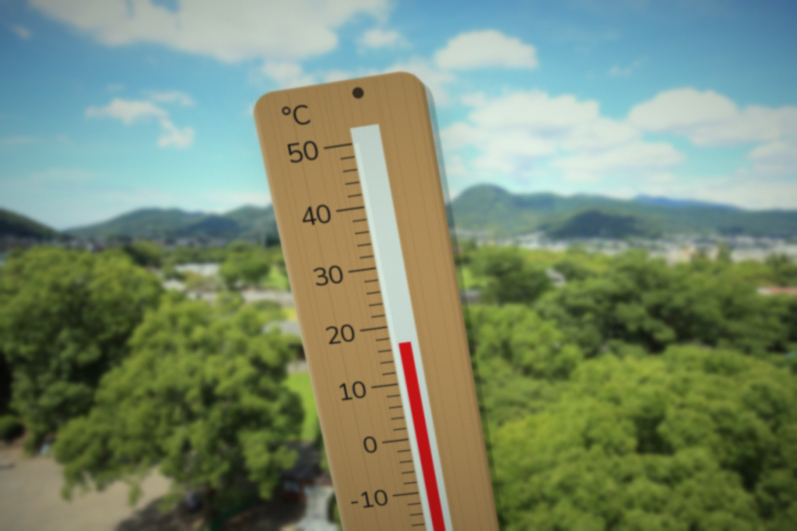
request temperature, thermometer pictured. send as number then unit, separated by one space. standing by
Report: 17 °C
